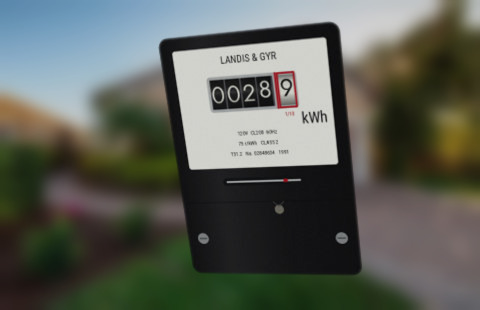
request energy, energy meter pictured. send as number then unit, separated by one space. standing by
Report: 28.9 kWh
